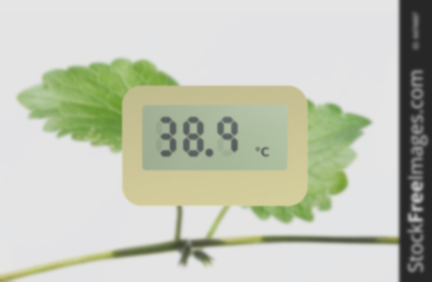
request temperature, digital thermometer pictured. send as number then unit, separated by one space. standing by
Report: 38.9 °C
